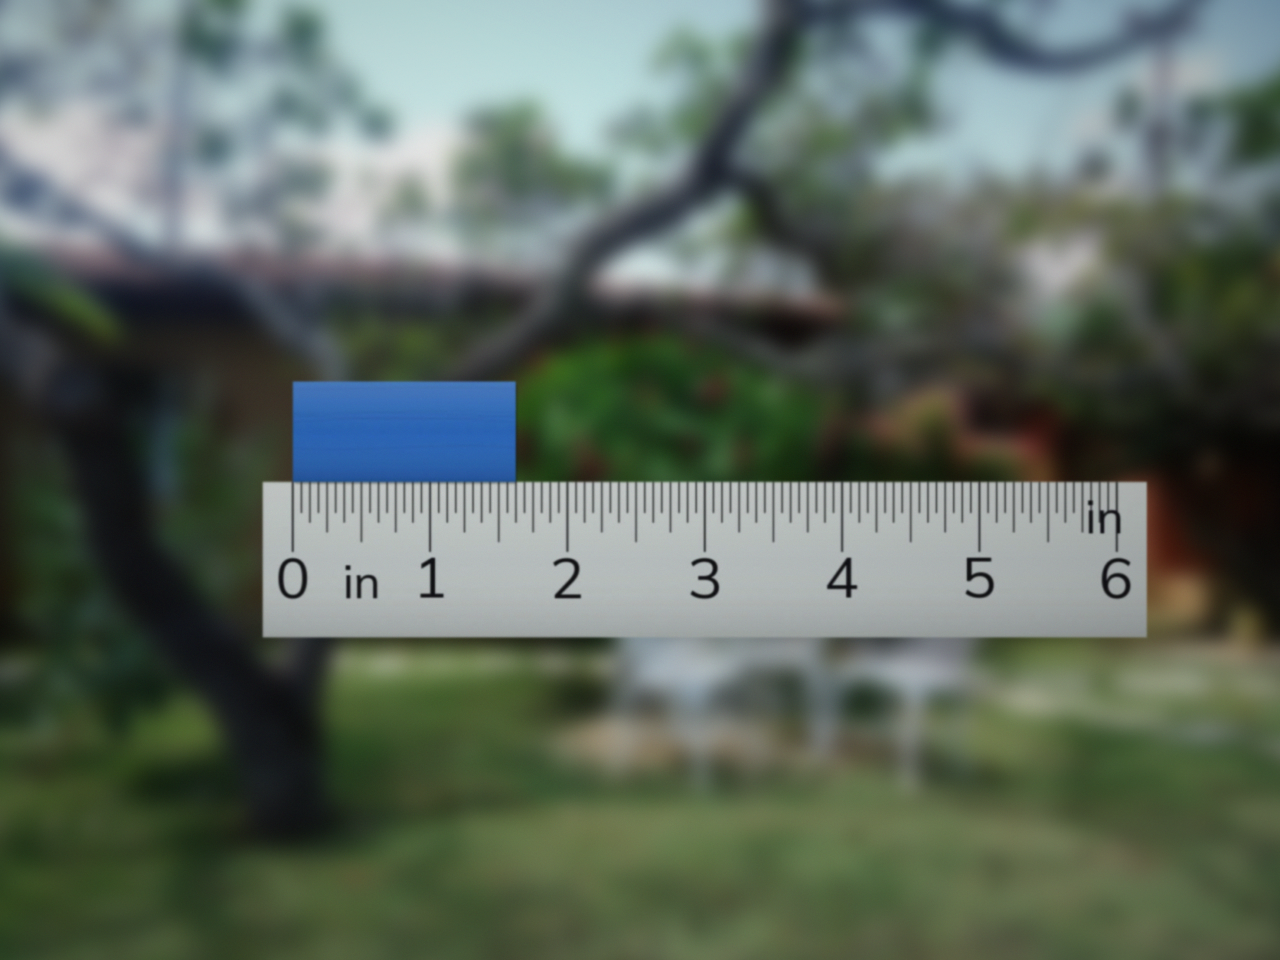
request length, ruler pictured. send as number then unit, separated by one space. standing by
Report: 1.625 in
